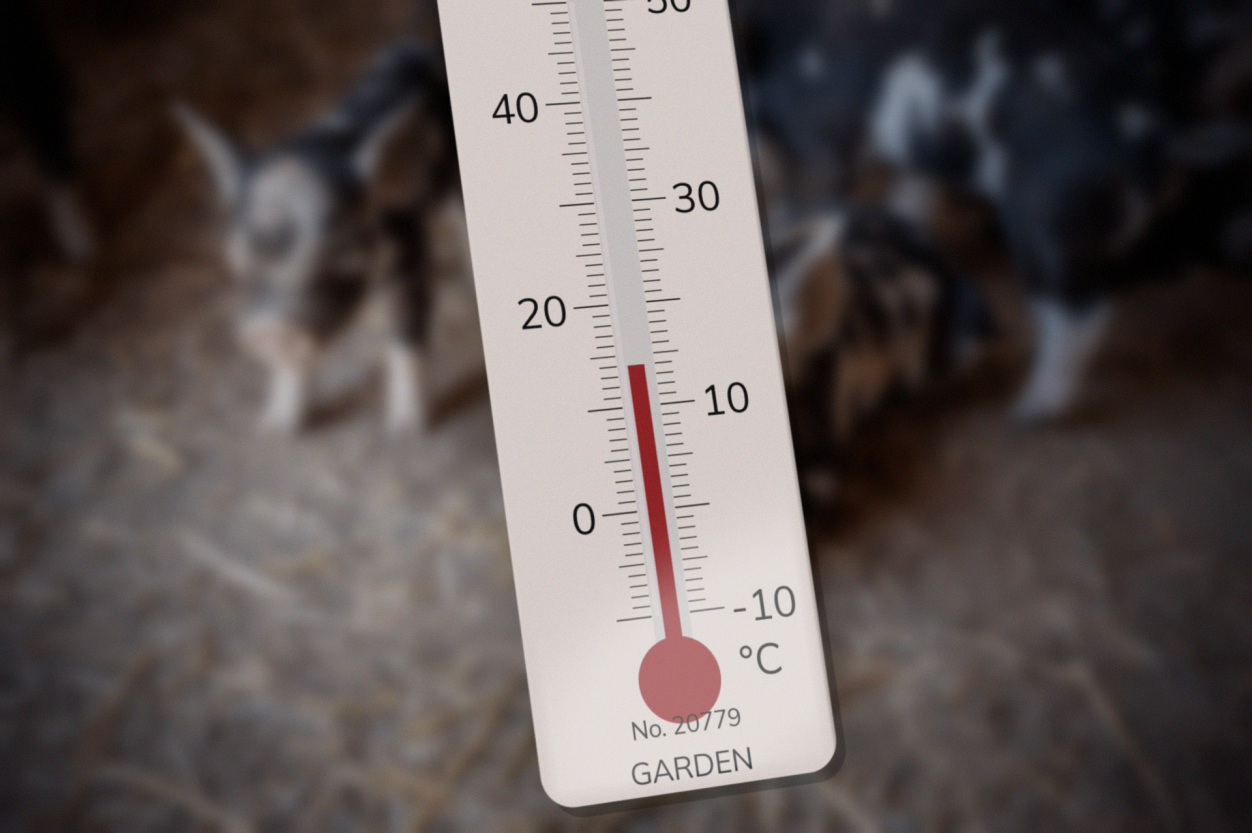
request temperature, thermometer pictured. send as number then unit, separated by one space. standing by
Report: 14 °C
